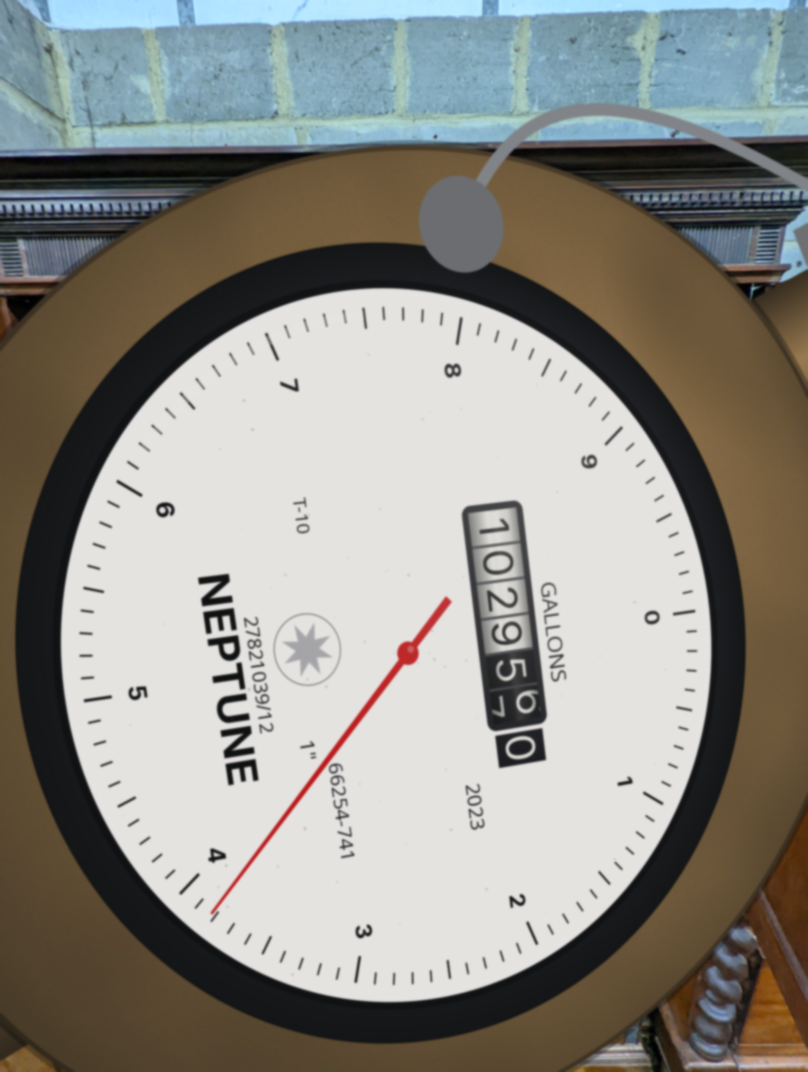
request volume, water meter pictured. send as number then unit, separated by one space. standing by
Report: 1029563.8 gal
